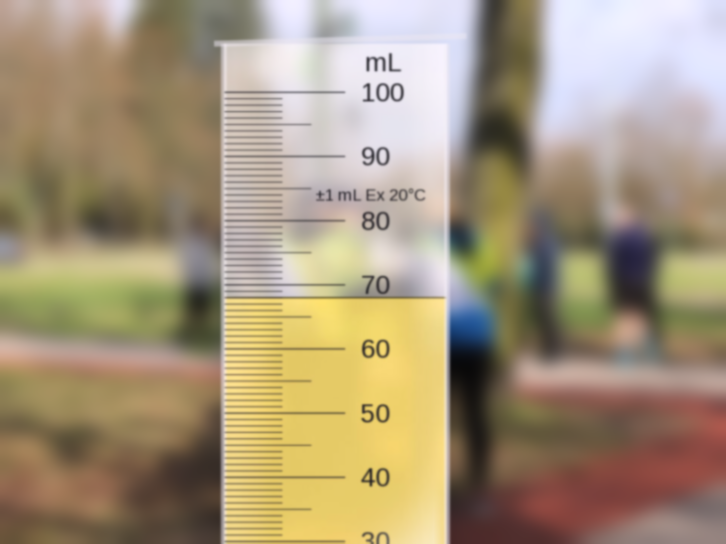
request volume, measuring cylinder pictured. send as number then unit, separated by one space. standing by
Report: 68 mL
